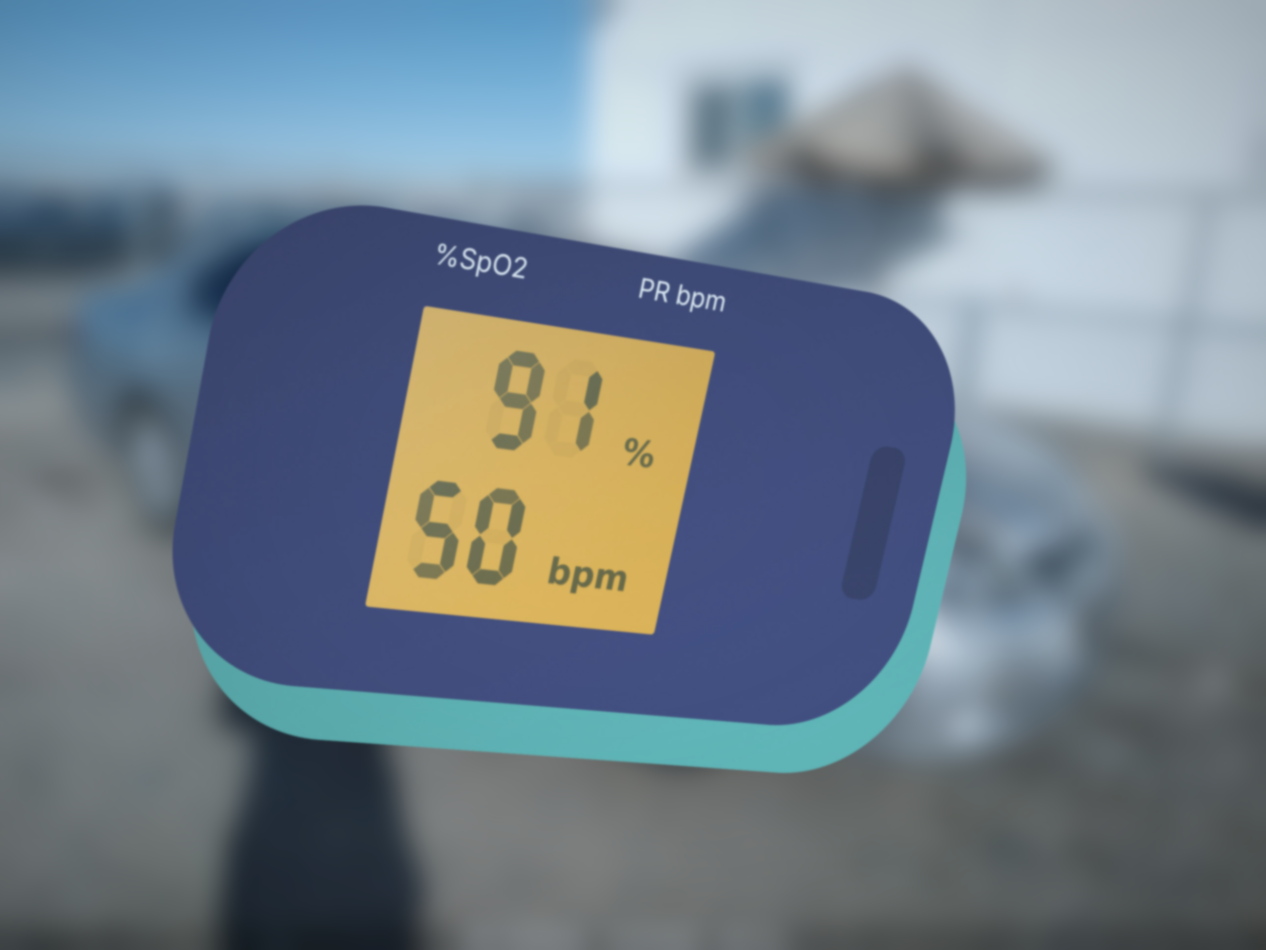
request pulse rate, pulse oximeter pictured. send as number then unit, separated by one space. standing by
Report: 50 bpm
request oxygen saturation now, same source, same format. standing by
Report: 91 %
